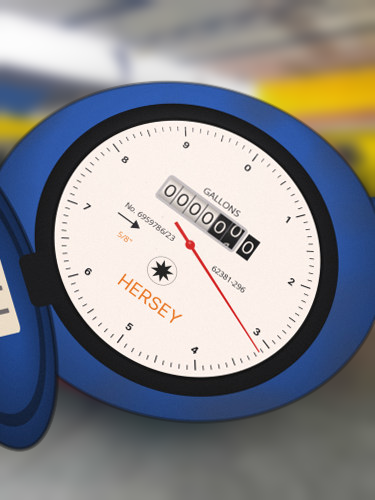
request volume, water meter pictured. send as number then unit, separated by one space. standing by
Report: 3.1 gal
